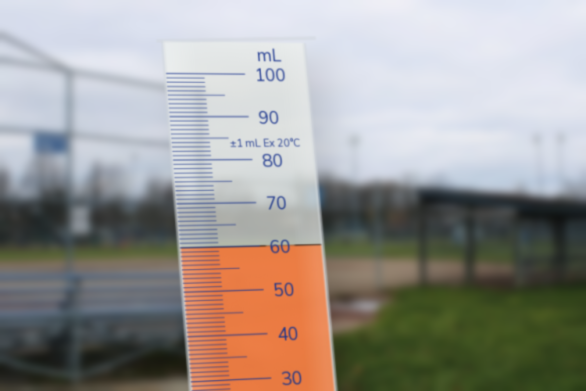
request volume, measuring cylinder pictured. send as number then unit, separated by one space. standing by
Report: 60 mL
